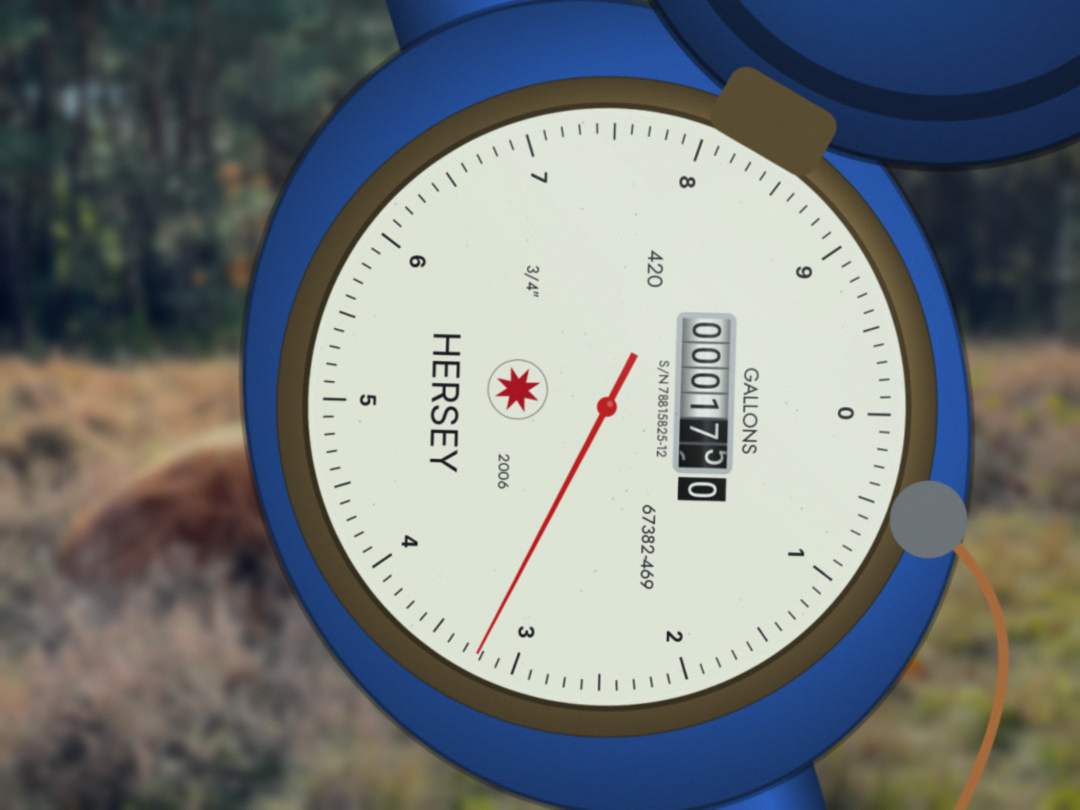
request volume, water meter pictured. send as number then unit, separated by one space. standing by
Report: 1753.2 gal
